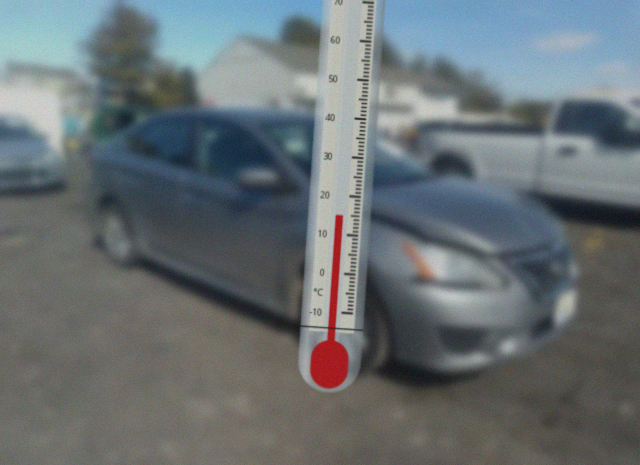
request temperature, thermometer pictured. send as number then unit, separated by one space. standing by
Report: 15 °C
